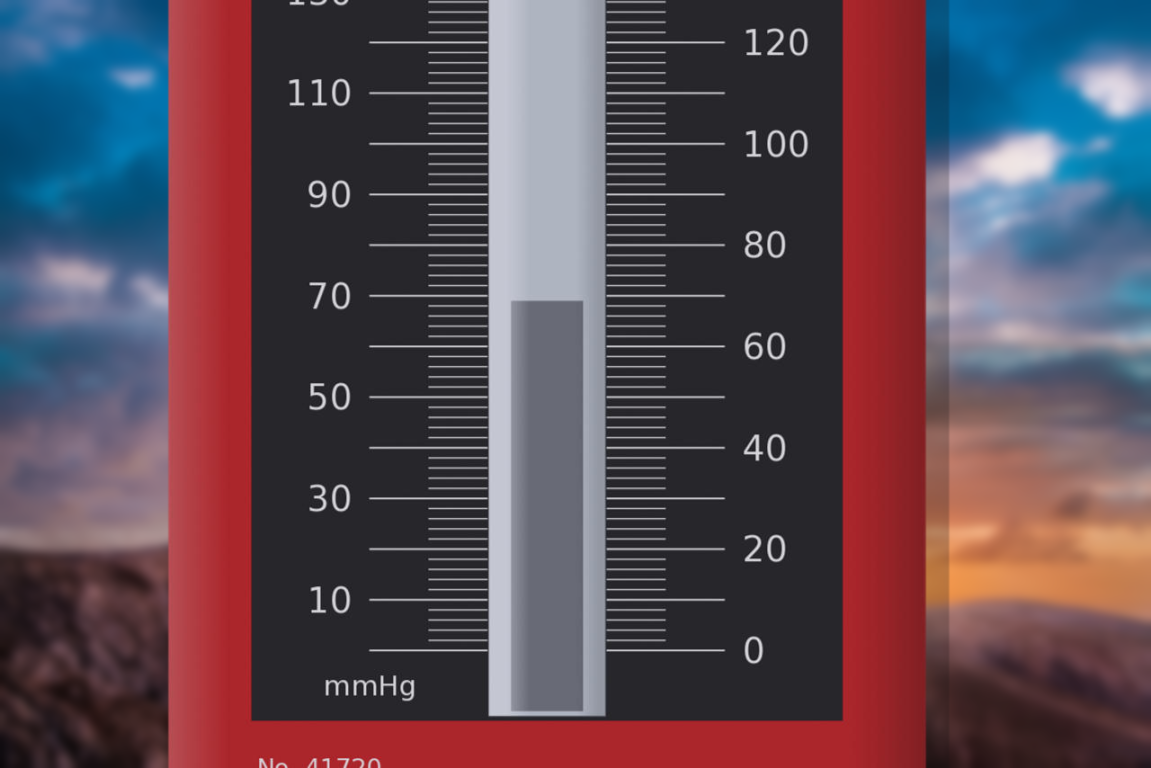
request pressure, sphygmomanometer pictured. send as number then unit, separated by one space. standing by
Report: 69 mmHg
